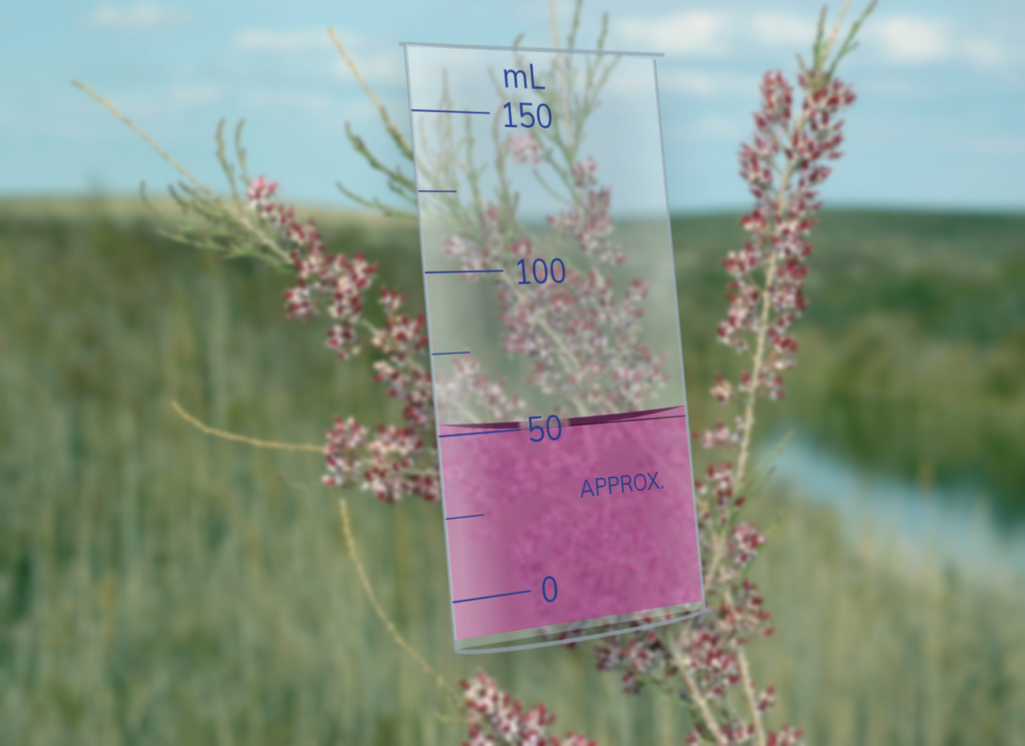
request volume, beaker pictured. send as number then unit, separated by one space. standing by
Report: 50 mL
